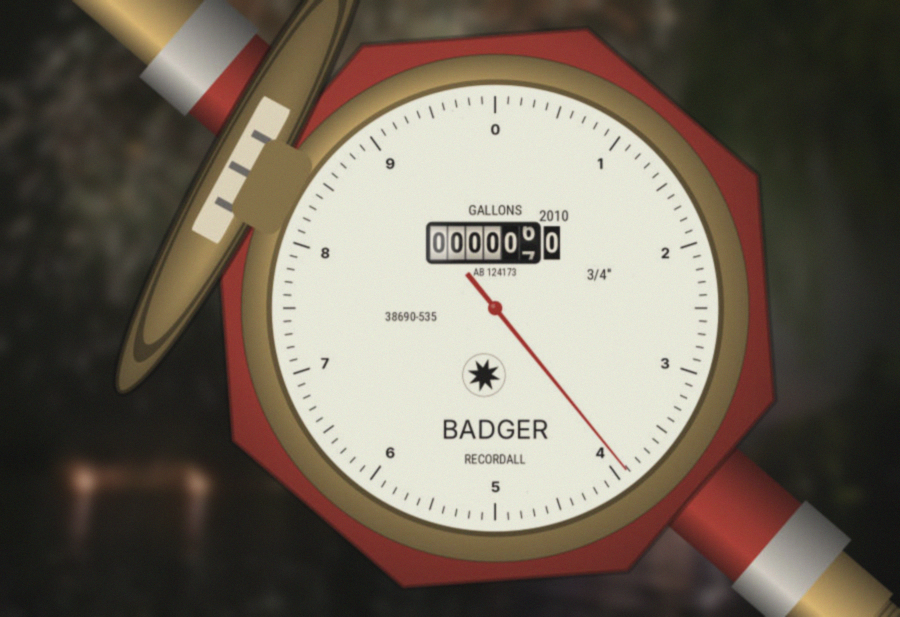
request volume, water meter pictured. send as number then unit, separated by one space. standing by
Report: 63.9 gal
